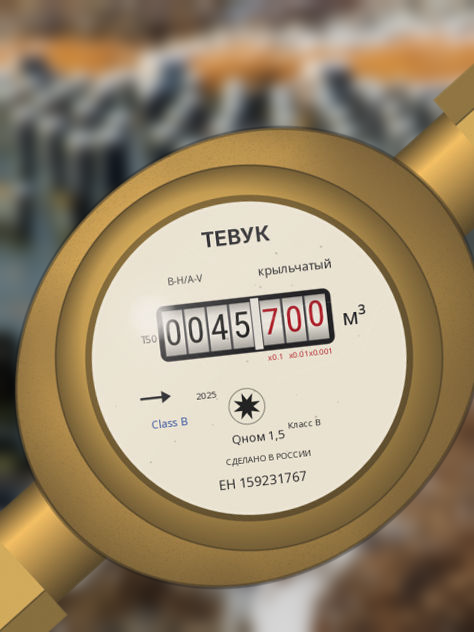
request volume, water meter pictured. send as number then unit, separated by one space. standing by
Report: 45.700 m³
